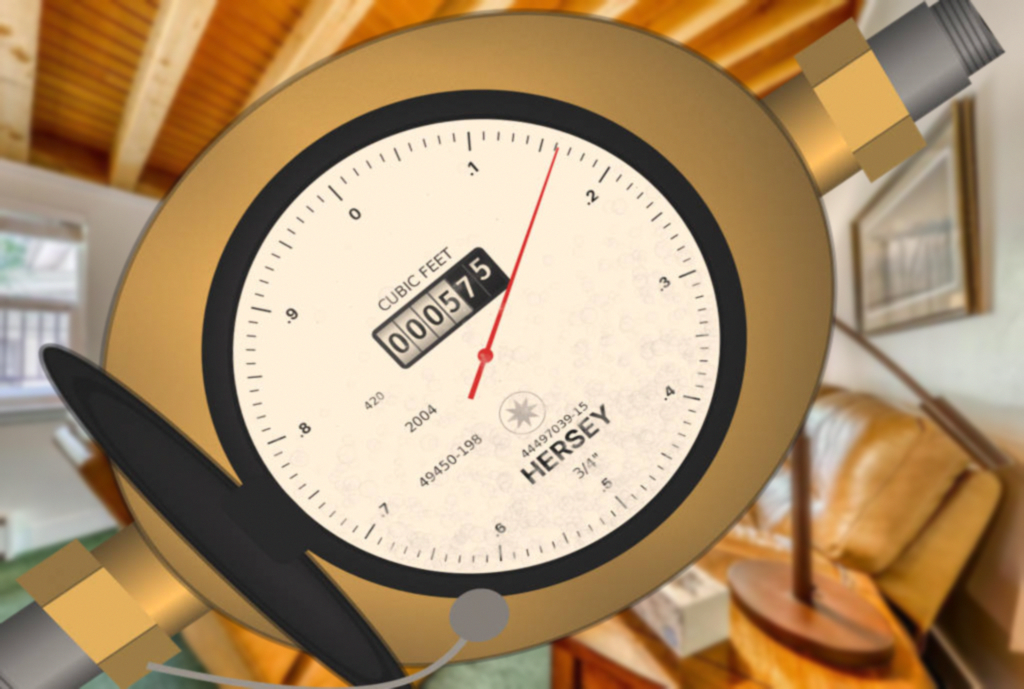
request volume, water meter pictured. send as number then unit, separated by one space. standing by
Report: 575.16 ft³
